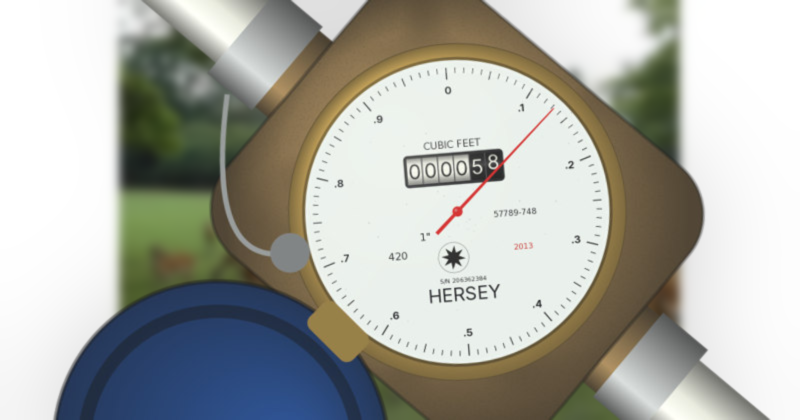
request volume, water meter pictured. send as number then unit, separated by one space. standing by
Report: 58.13 ft³
